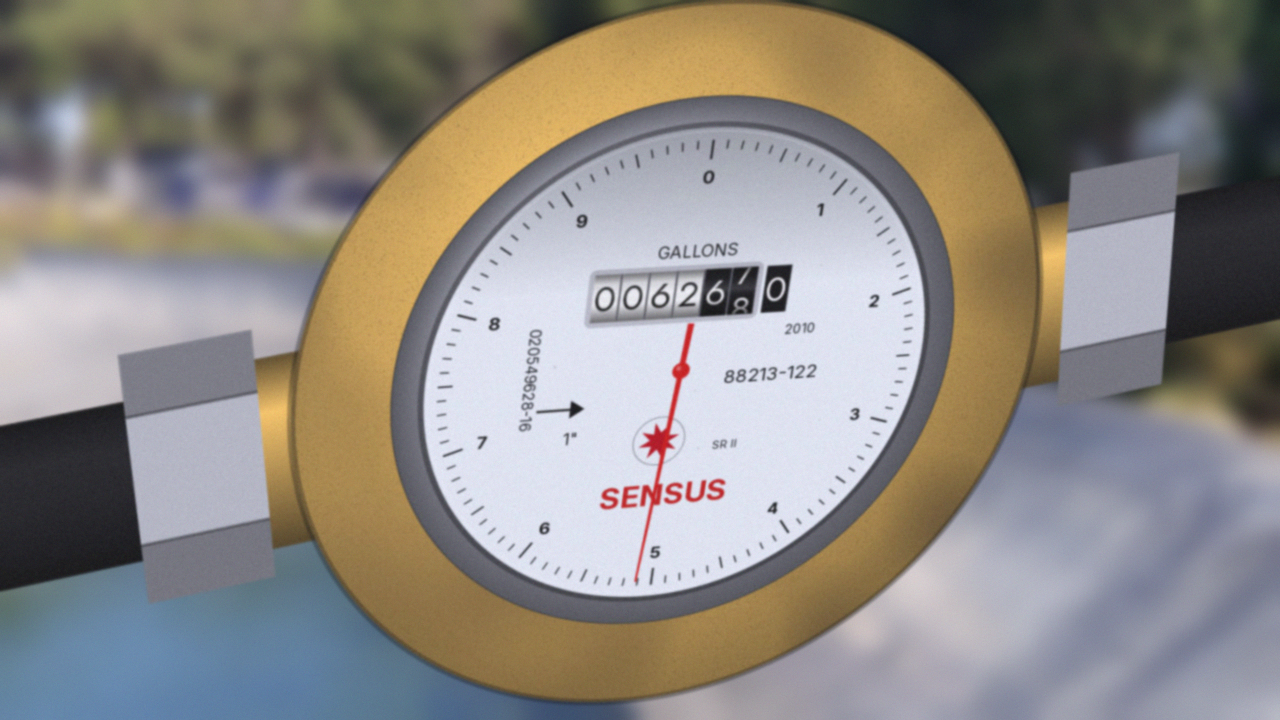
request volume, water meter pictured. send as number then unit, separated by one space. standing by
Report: 62675.1 gal
